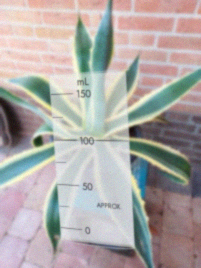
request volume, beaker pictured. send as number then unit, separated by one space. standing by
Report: 100 mL
